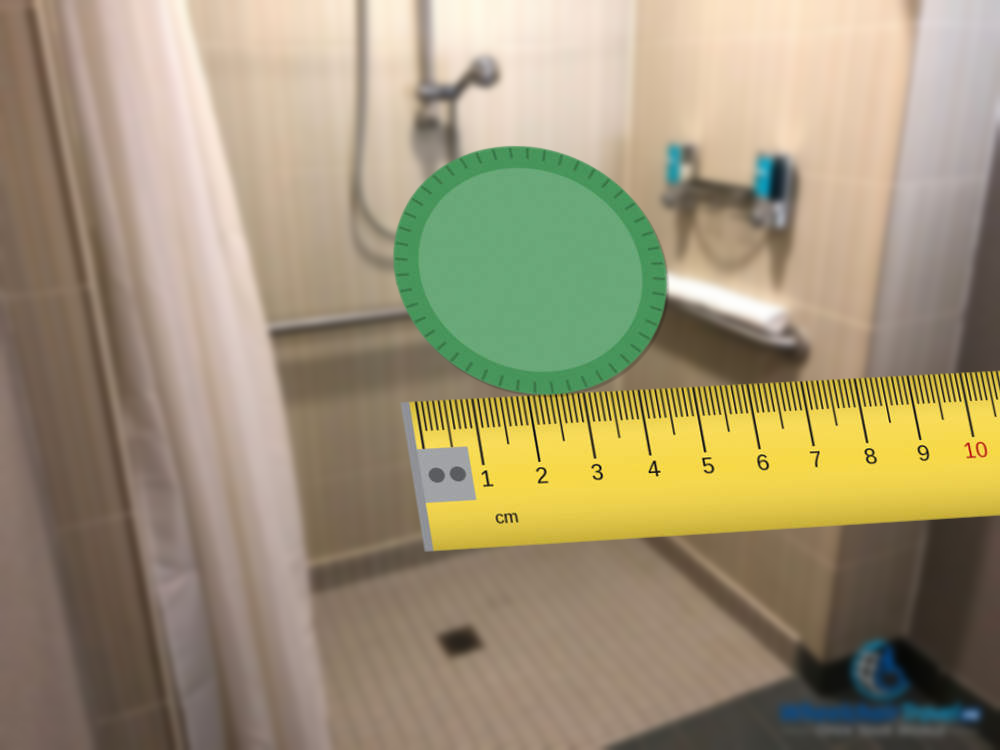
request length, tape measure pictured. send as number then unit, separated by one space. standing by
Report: 4.9 cm
